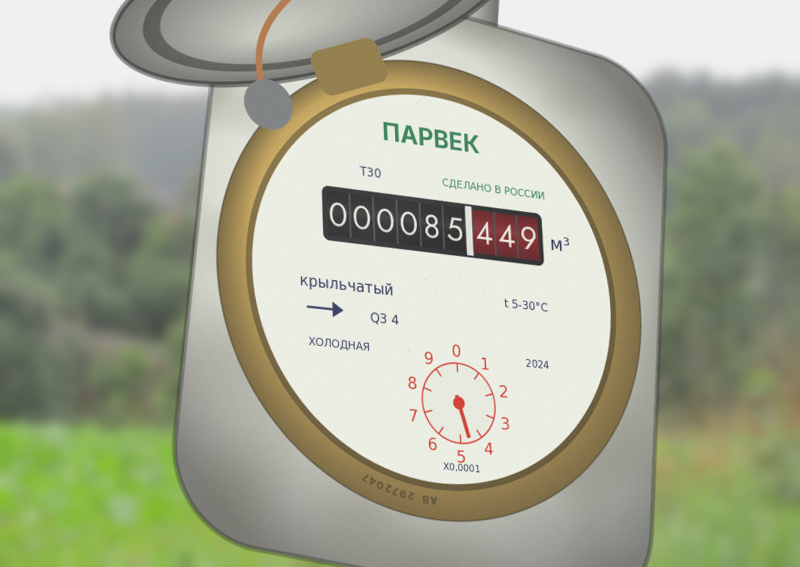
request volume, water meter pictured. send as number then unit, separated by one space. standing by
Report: 85.4494 m³
